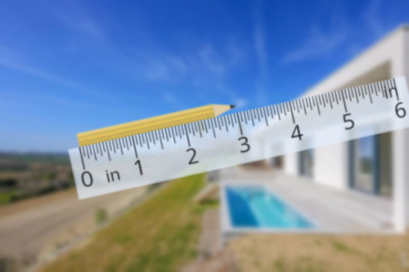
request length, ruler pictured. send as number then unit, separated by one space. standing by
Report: 3 in
